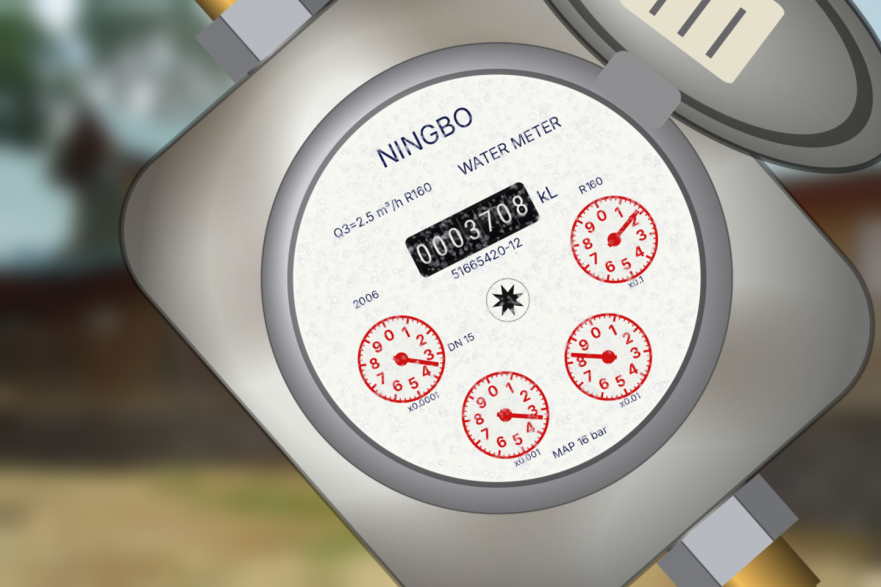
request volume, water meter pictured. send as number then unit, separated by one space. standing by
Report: 3708.1833 kL
